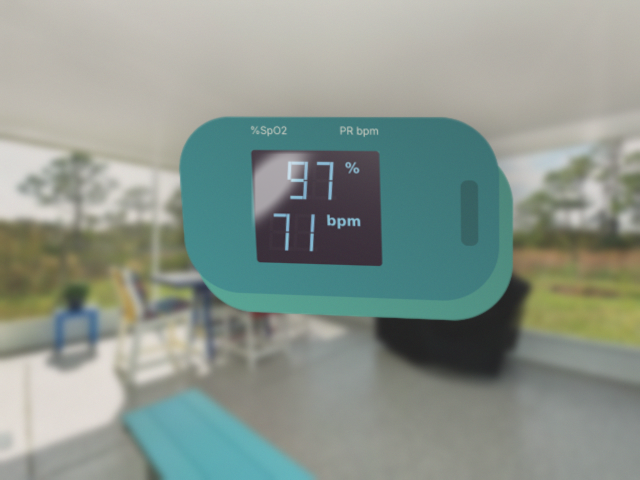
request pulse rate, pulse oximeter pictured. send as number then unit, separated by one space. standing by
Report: 71 bpm
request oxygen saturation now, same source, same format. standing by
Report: 97 %
